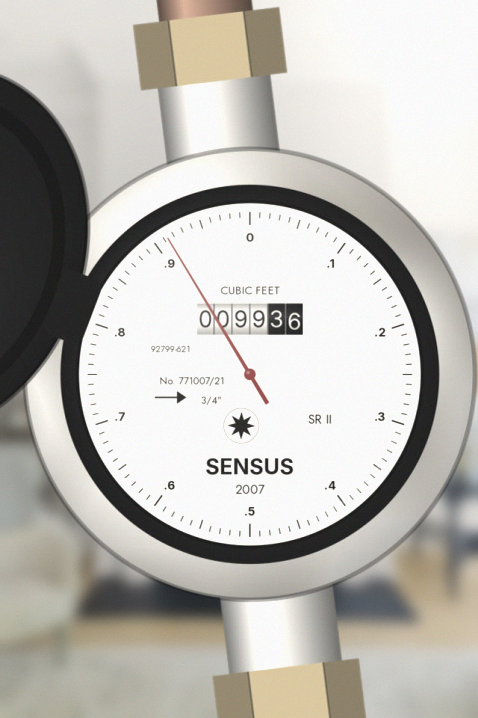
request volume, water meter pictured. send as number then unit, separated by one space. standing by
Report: 9935.91 ft³
